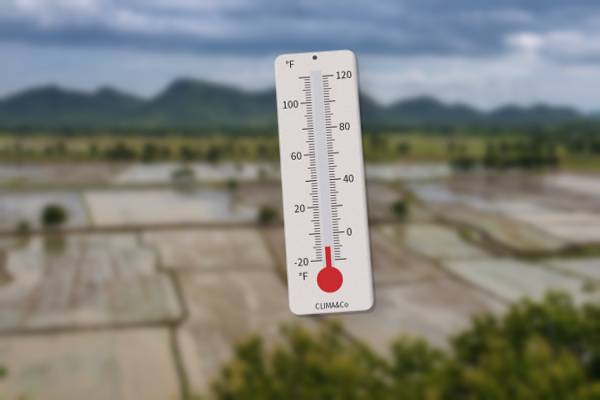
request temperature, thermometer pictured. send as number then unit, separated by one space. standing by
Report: -10 °F
